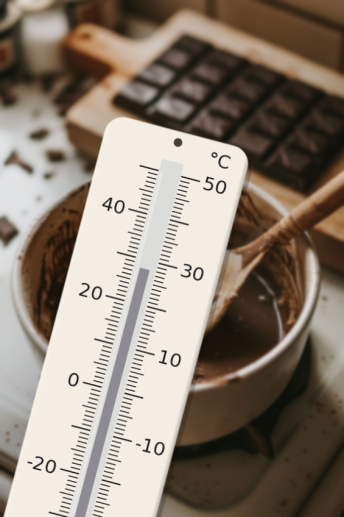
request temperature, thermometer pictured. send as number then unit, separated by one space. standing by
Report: 28 °C
